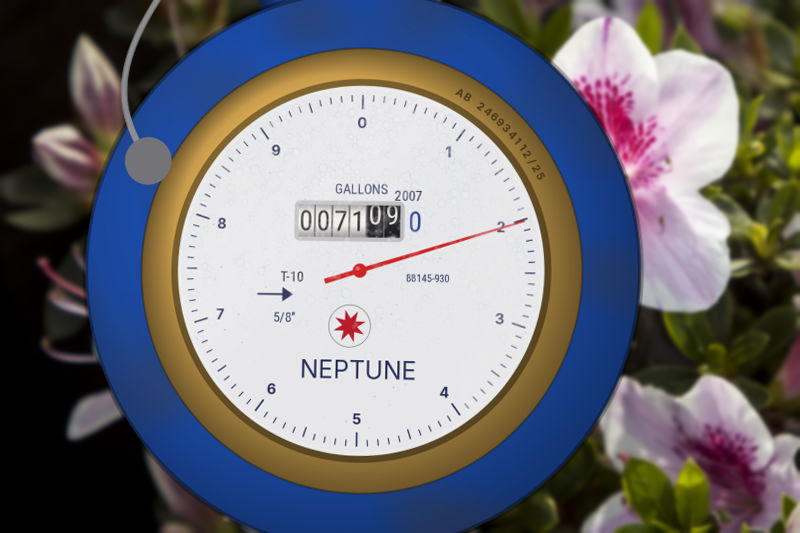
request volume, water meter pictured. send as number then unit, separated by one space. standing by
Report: 71092.0 gal
